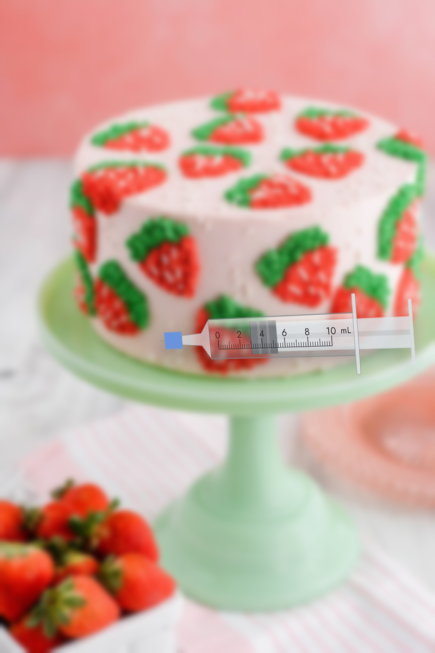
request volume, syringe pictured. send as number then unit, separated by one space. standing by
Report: 3 mL
